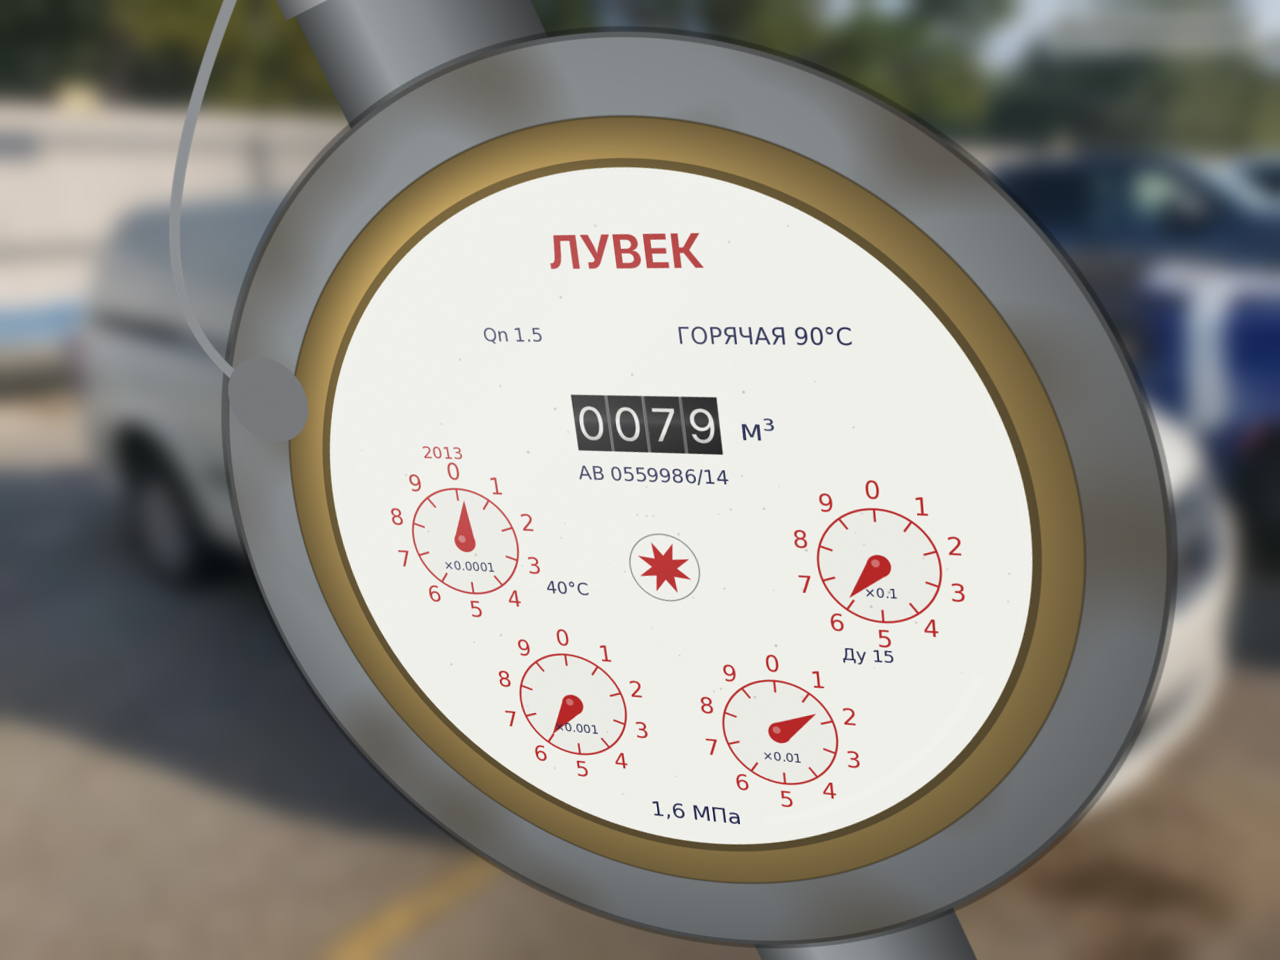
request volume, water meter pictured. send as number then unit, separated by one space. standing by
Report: 79.6160 m³
